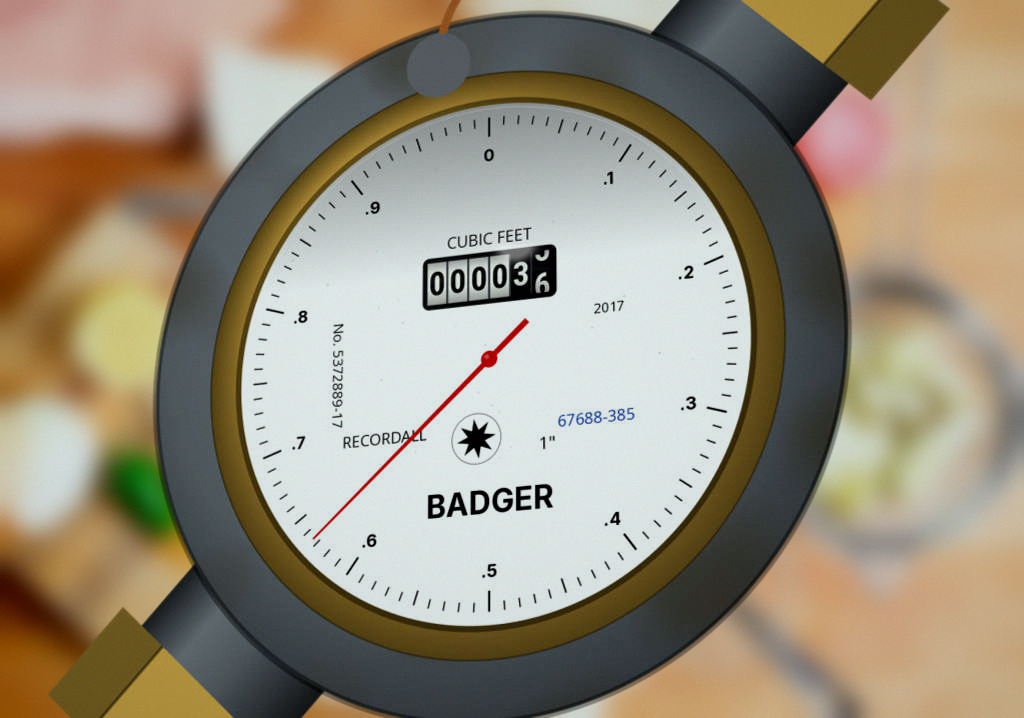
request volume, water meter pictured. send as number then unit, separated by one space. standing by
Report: 35.63 ft³
